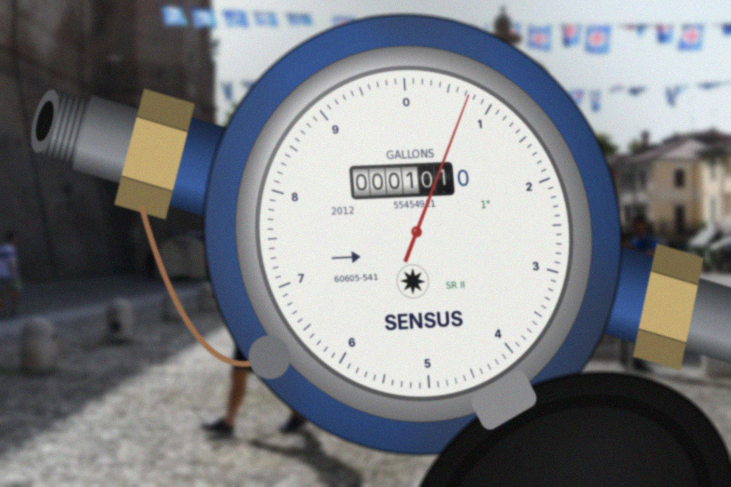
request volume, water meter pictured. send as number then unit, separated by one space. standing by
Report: 1010.7 gal
